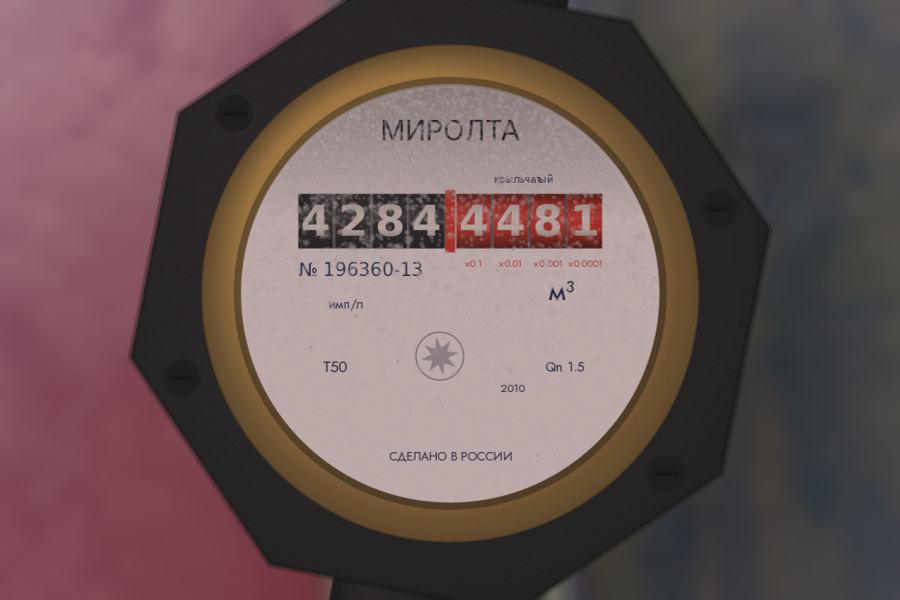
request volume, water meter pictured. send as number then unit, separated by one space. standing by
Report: 4284.4481 m³
